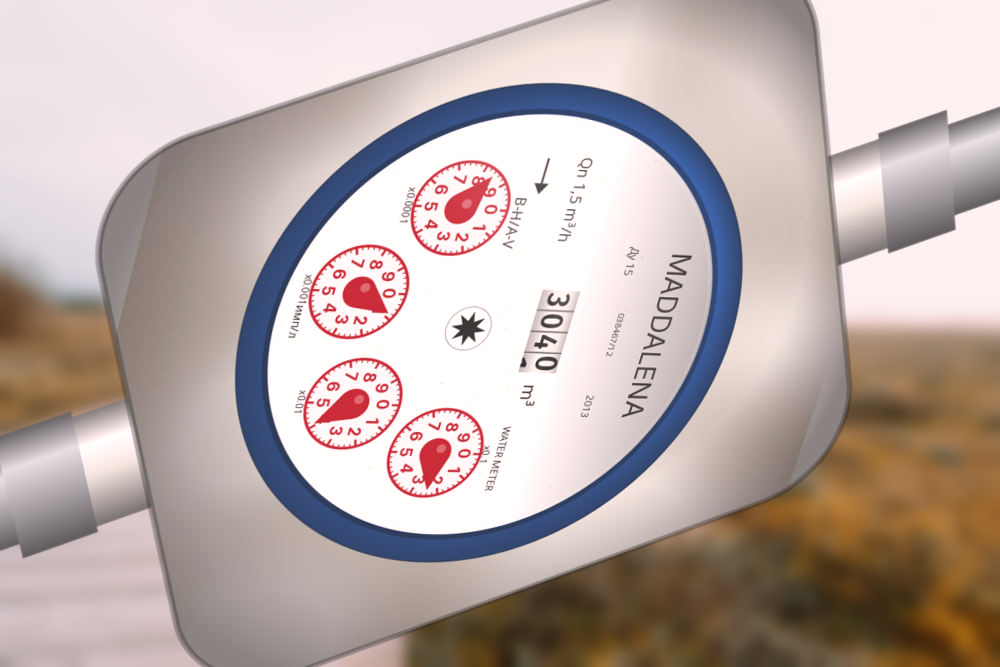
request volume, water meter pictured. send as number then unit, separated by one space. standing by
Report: 3040.2408 m³
